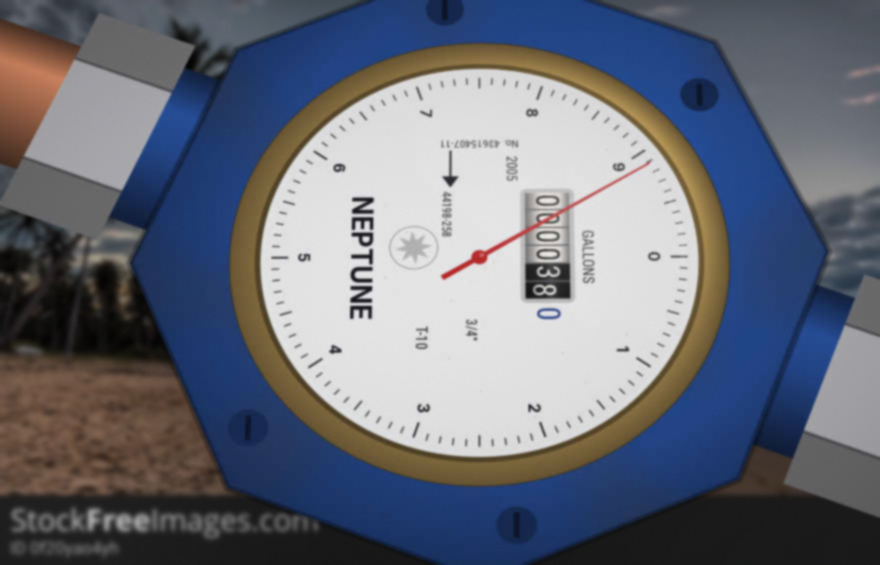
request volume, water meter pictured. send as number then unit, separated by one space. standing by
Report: 379.1 gal
